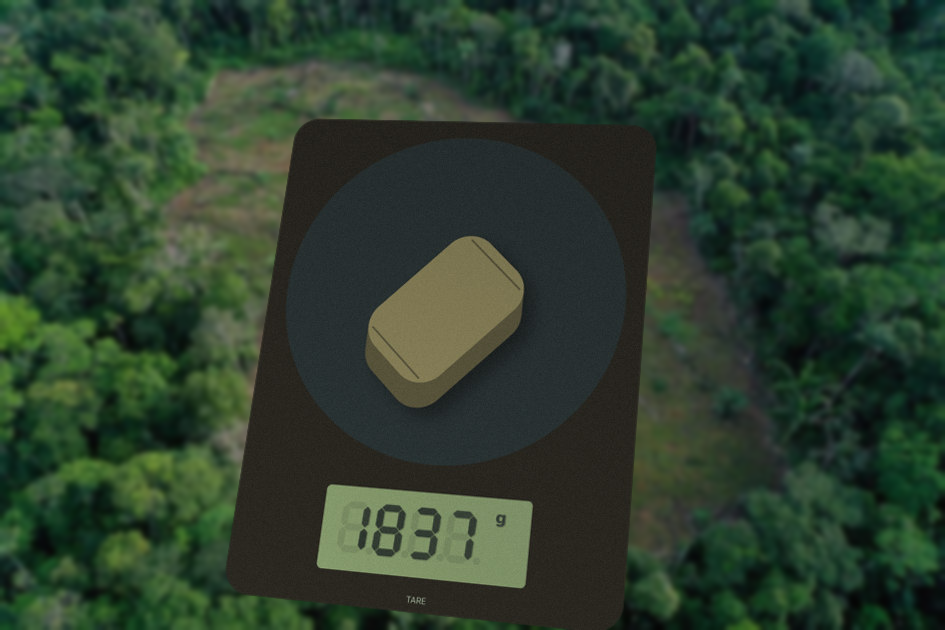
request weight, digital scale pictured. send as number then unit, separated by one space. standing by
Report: 1837 g
